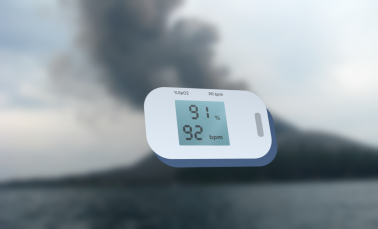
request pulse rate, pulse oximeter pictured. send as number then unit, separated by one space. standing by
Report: 92 bpm
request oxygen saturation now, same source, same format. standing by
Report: 91 %
